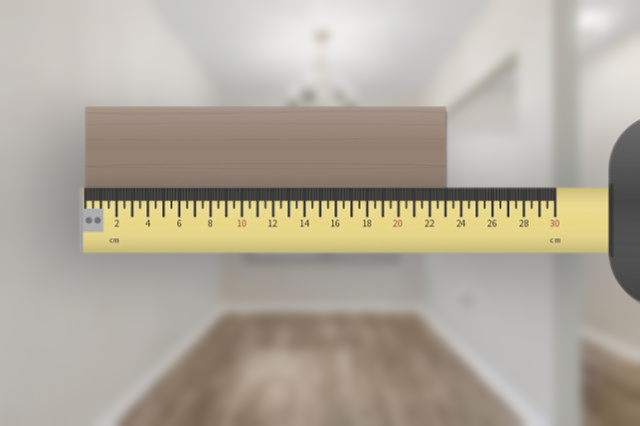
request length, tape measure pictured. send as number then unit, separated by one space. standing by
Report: 23 cm
